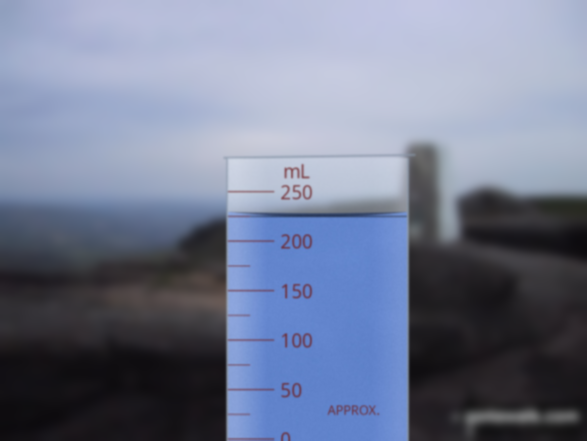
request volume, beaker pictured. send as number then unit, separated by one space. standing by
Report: 225 mL
